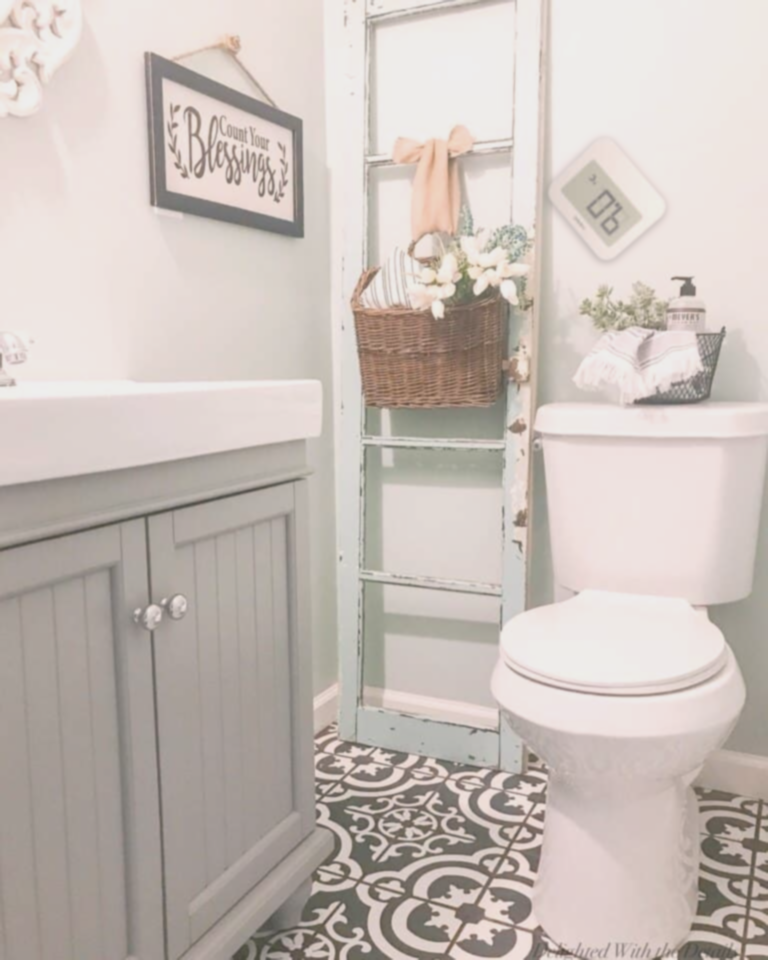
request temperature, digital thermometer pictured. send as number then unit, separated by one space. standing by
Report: 9.0 °C
